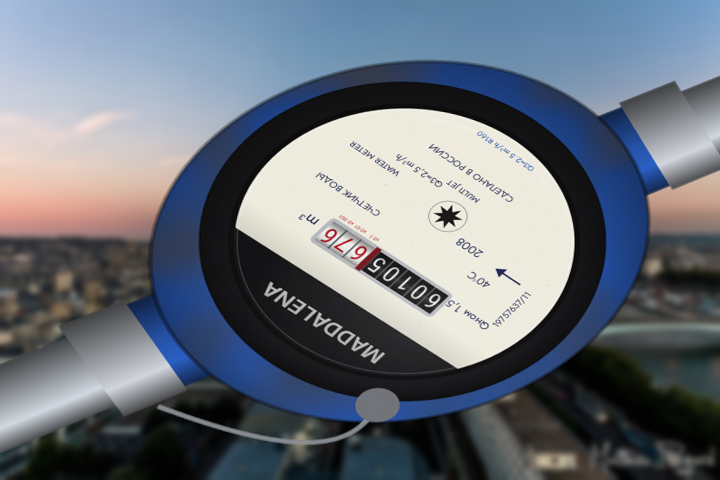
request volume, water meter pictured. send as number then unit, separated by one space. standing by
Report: 60105.676 m³
